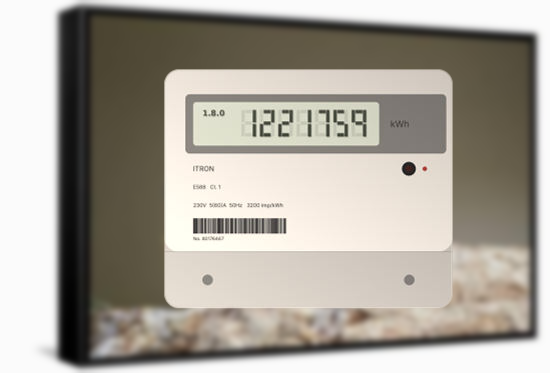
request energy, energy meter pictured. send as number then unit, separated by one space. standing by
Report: 1221759 kWh
